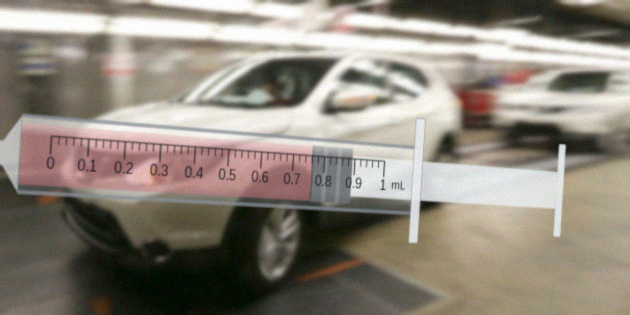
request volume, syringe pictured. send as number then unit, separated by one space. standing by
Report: 0.76 mL
